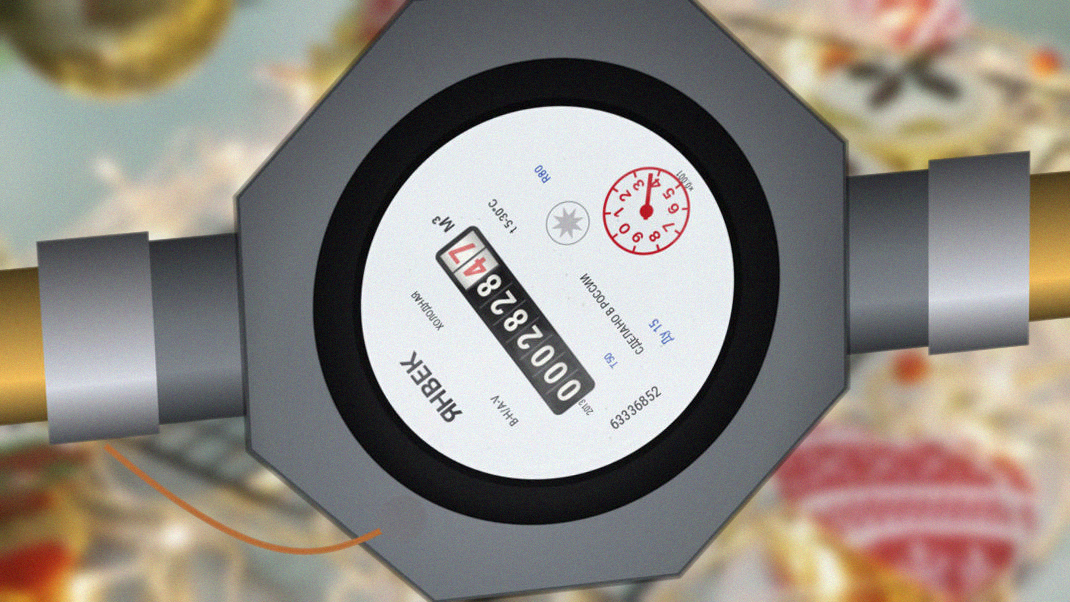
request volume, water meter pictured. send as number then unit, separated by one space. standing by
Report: 2828.473 m³
